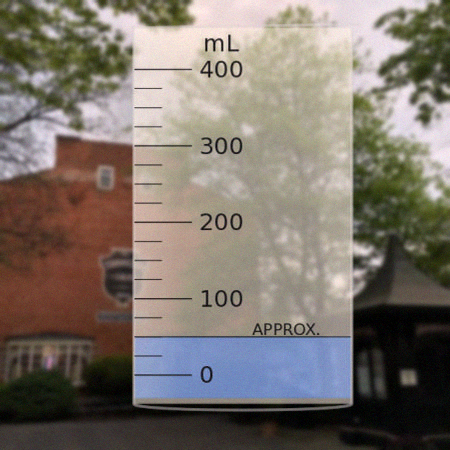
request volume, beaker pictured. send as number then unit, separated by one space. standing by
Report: 50 mL
